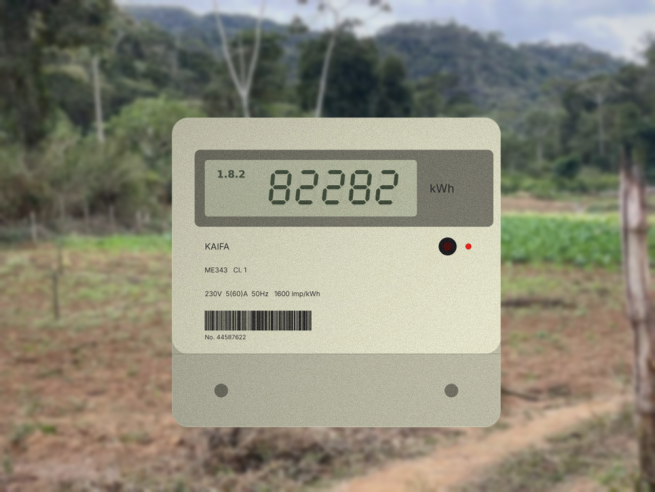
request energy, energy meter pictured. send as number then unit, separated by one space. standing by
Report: 82282 kWh
